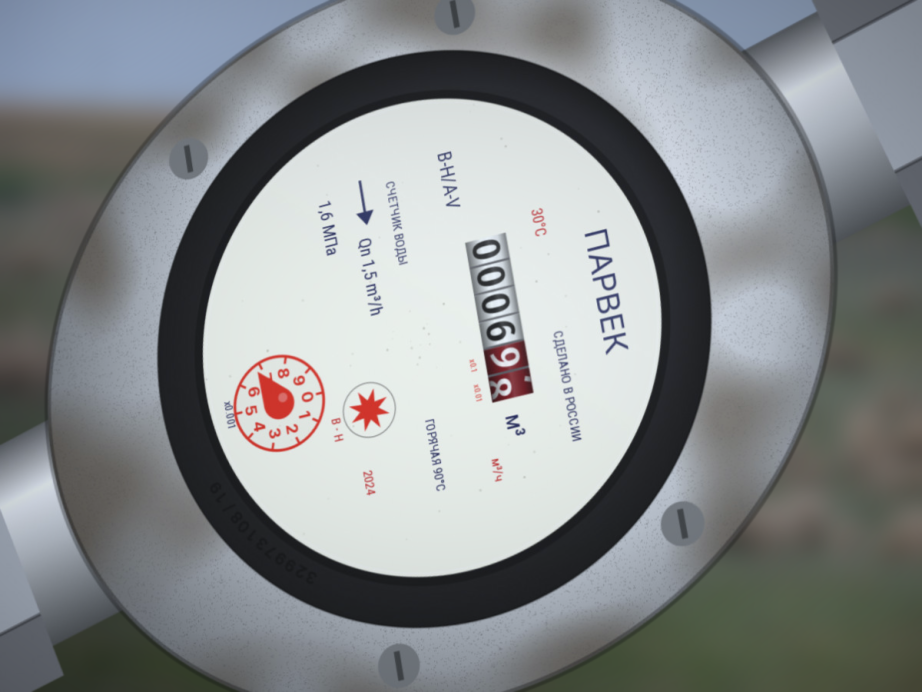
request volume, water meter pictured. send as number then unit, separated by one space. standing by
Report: 6.976 m³
